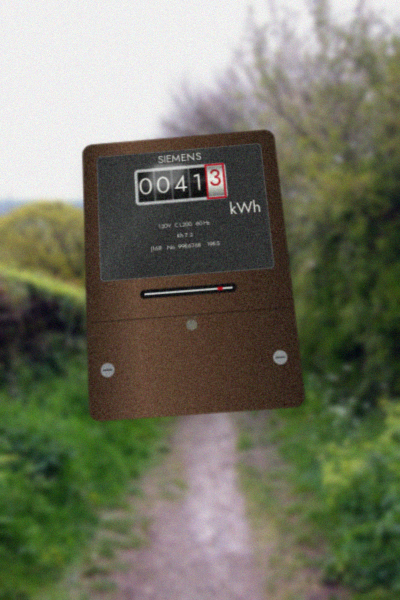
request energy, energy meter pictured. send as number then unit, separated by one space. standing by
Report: 41.3 kWh
